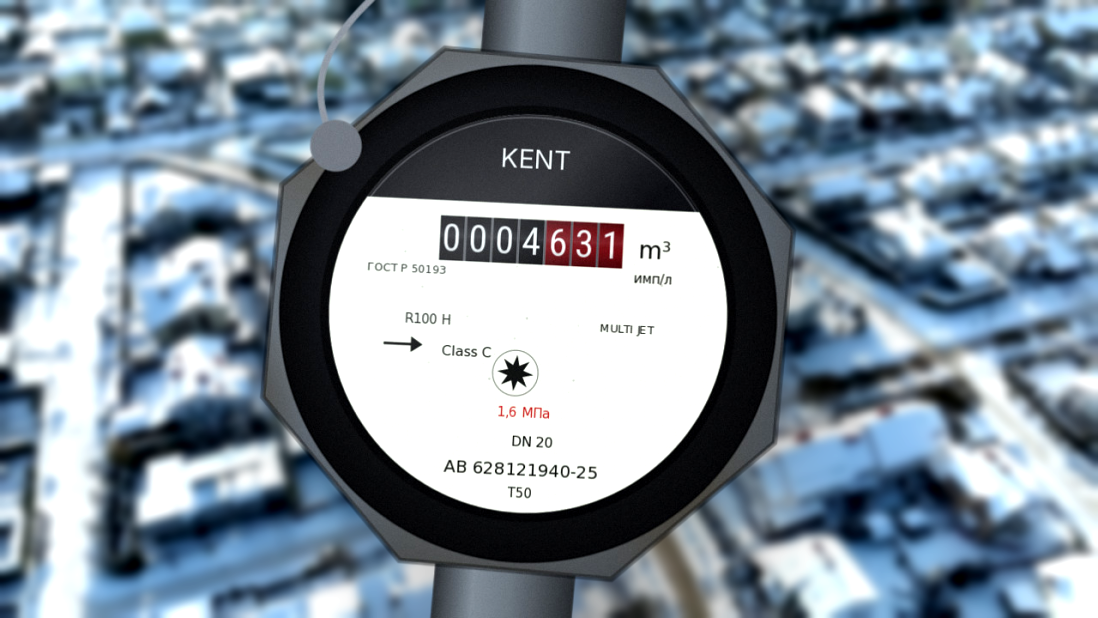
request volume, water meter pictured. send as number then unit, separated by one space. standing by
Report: 4.631 m³
